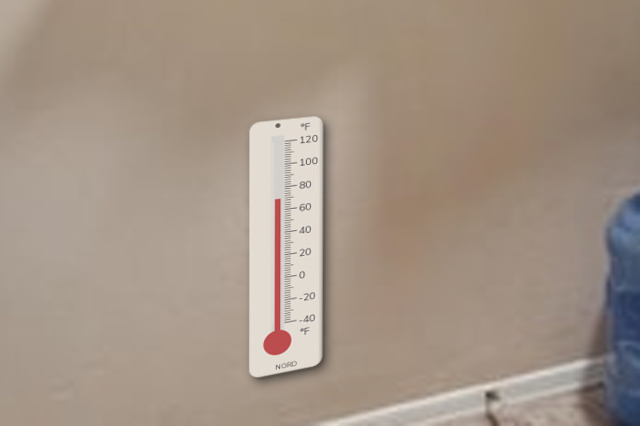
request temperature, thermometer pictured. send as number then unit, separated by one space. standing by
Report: 70 °F
